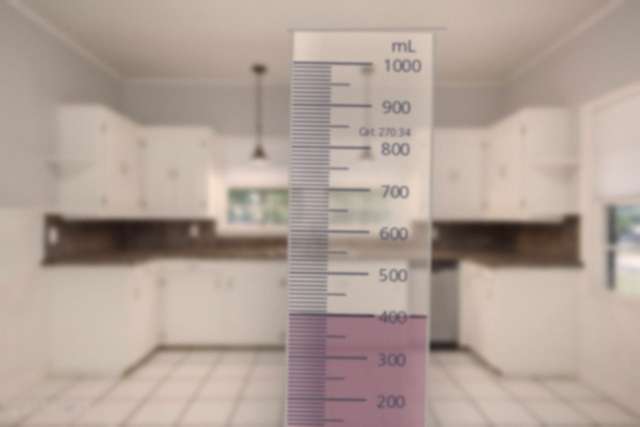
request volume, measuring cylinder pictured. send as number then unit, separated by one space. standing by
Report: 400 mL
